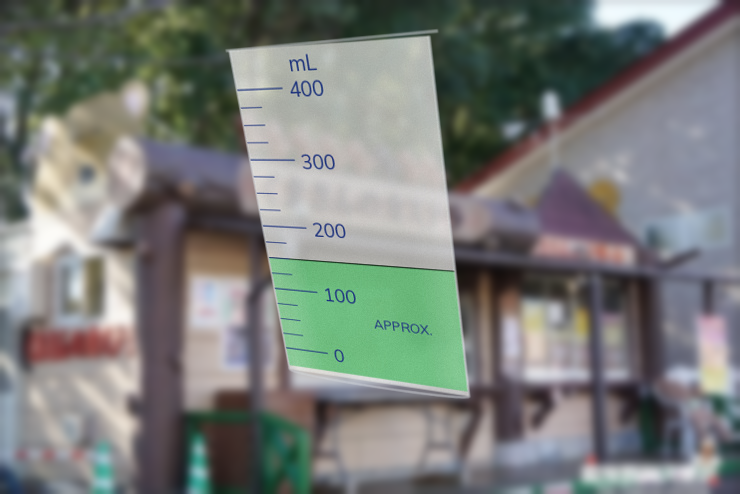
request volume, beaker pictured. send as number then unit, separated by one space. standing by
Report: 150 mL
